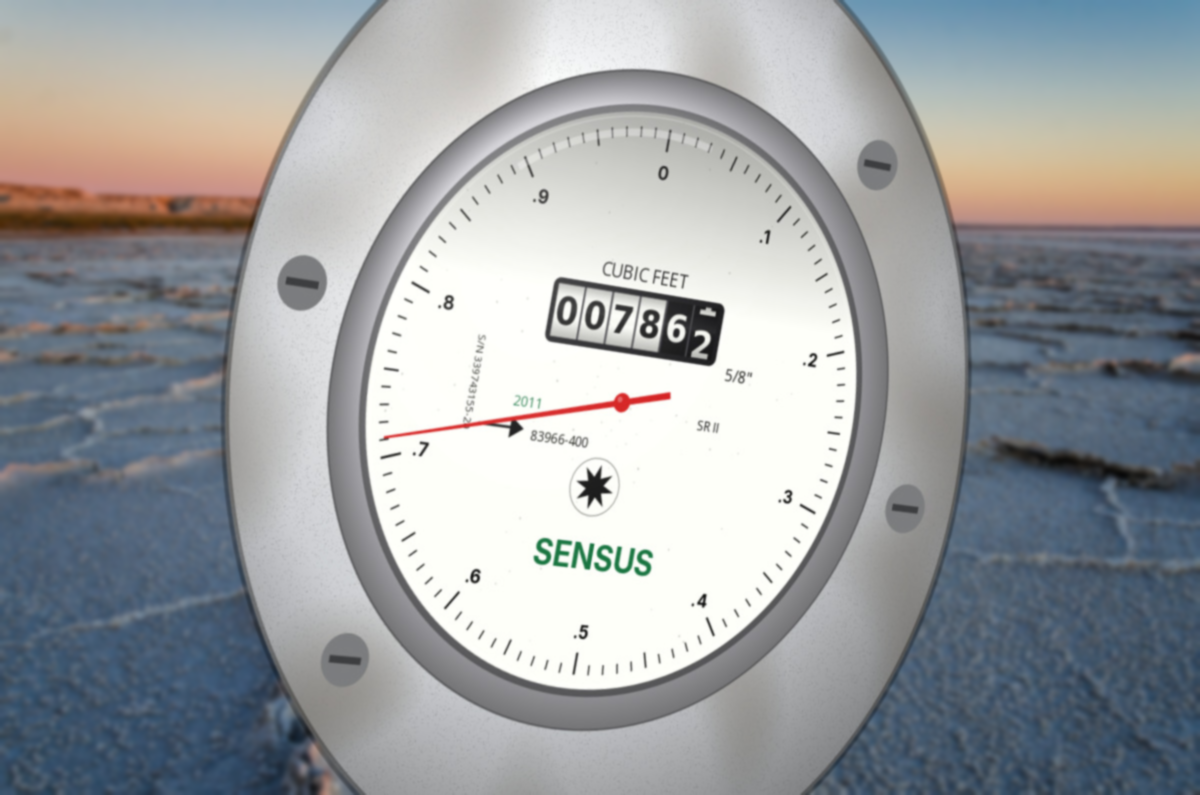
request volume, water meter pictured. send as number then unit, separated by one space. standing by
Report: 7861.71 ft³
